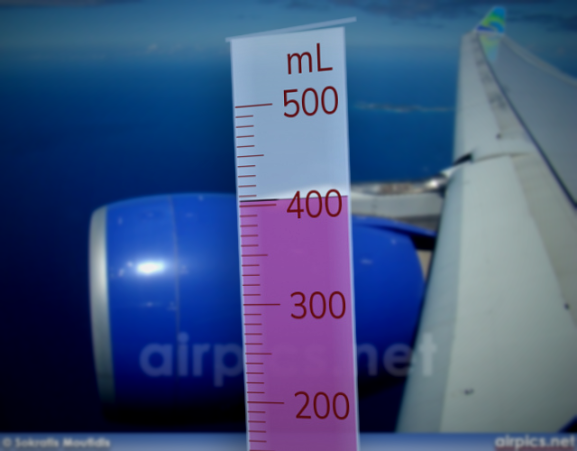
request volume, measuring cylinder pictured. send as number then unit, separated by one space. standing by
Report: 405 mL
